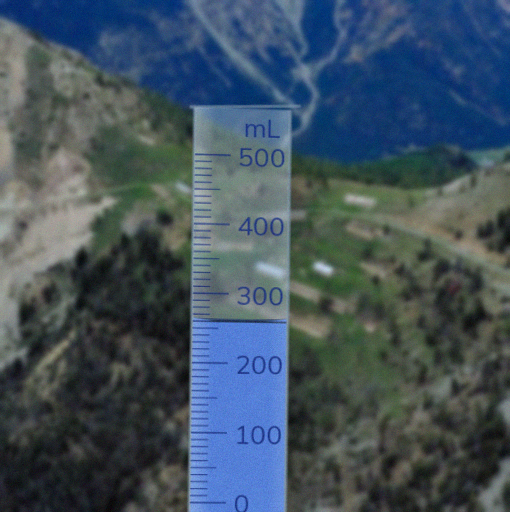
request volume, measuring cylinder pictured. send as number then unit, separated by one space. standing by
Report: 260 mL
